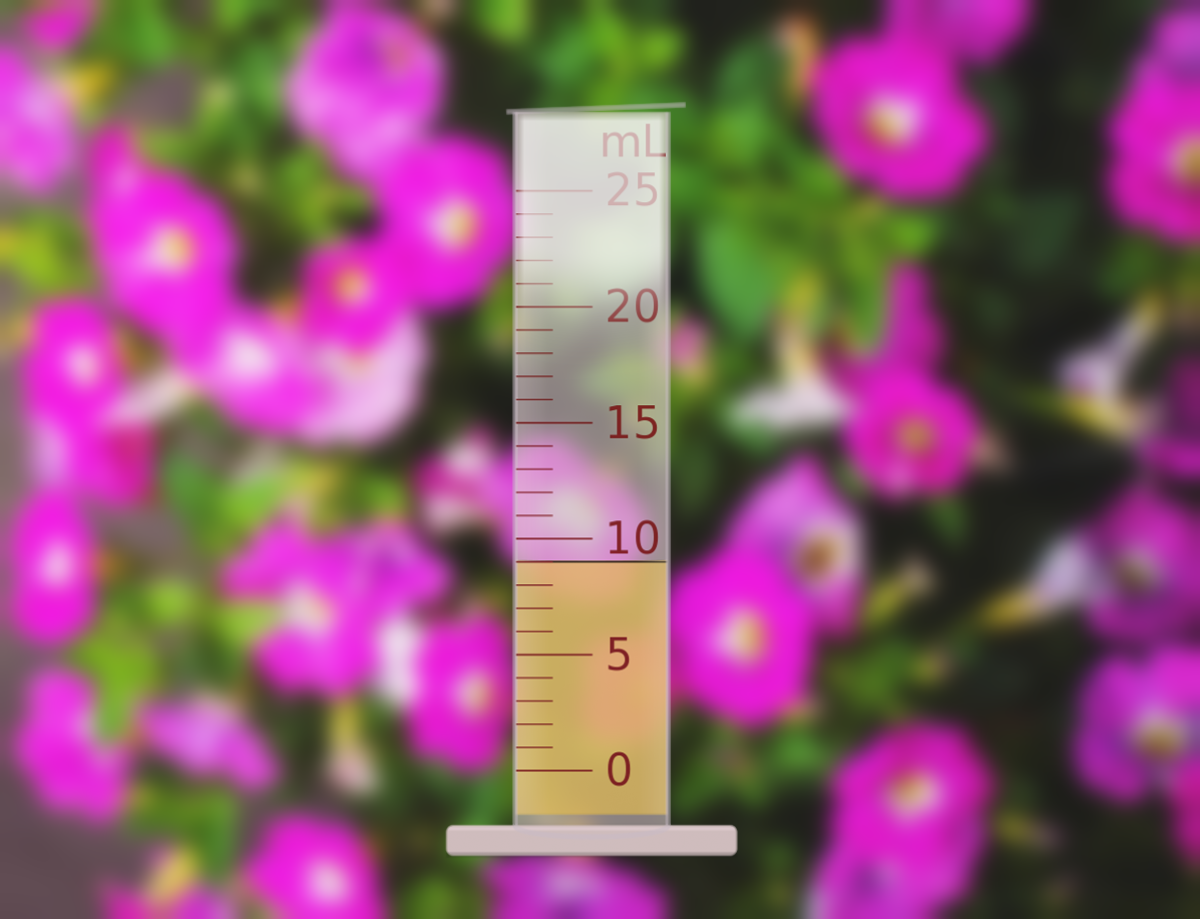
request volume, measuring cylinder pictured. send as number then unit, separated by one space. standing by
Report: 9 mL
